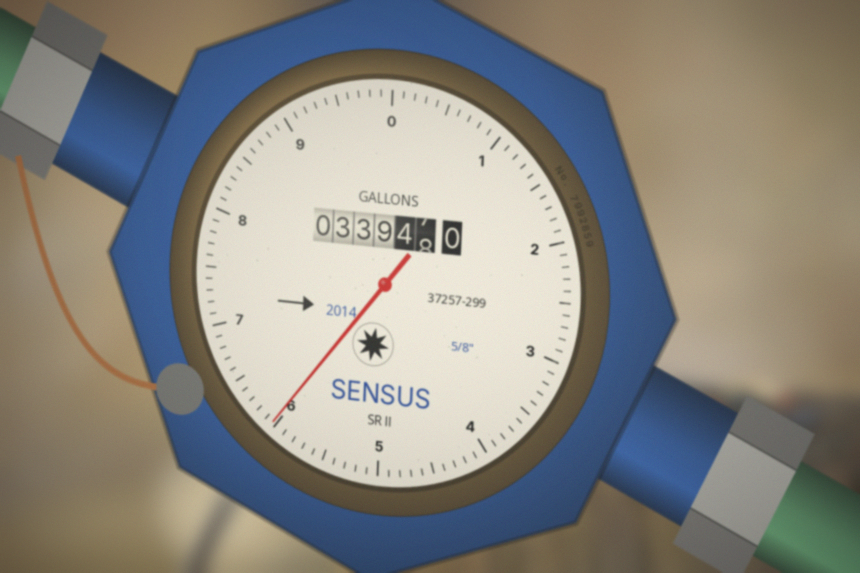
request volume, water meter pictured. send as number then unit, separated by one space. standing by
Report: 339476.0 gal
